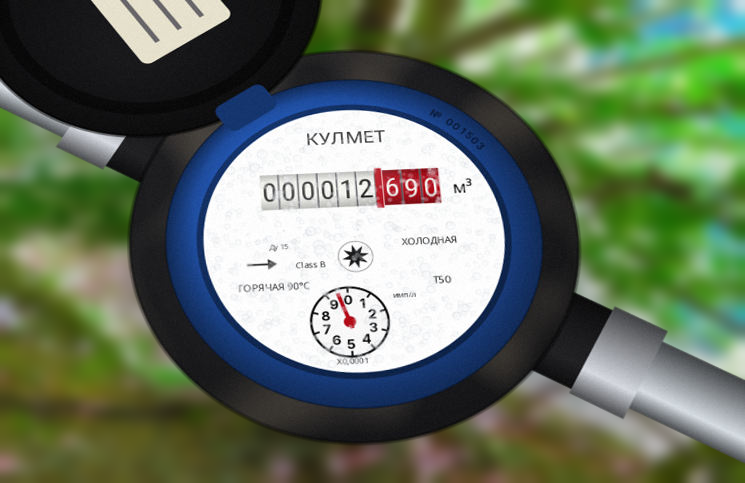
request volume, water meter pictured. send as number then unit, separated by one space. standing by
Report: 12.6899 m³
